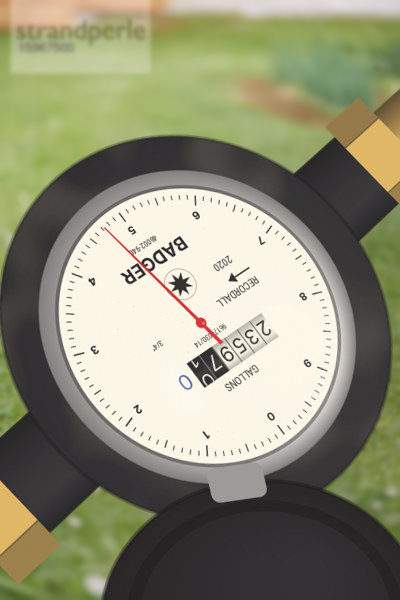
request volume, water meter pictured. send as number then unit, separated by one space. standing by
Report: 2359704.7 gal
